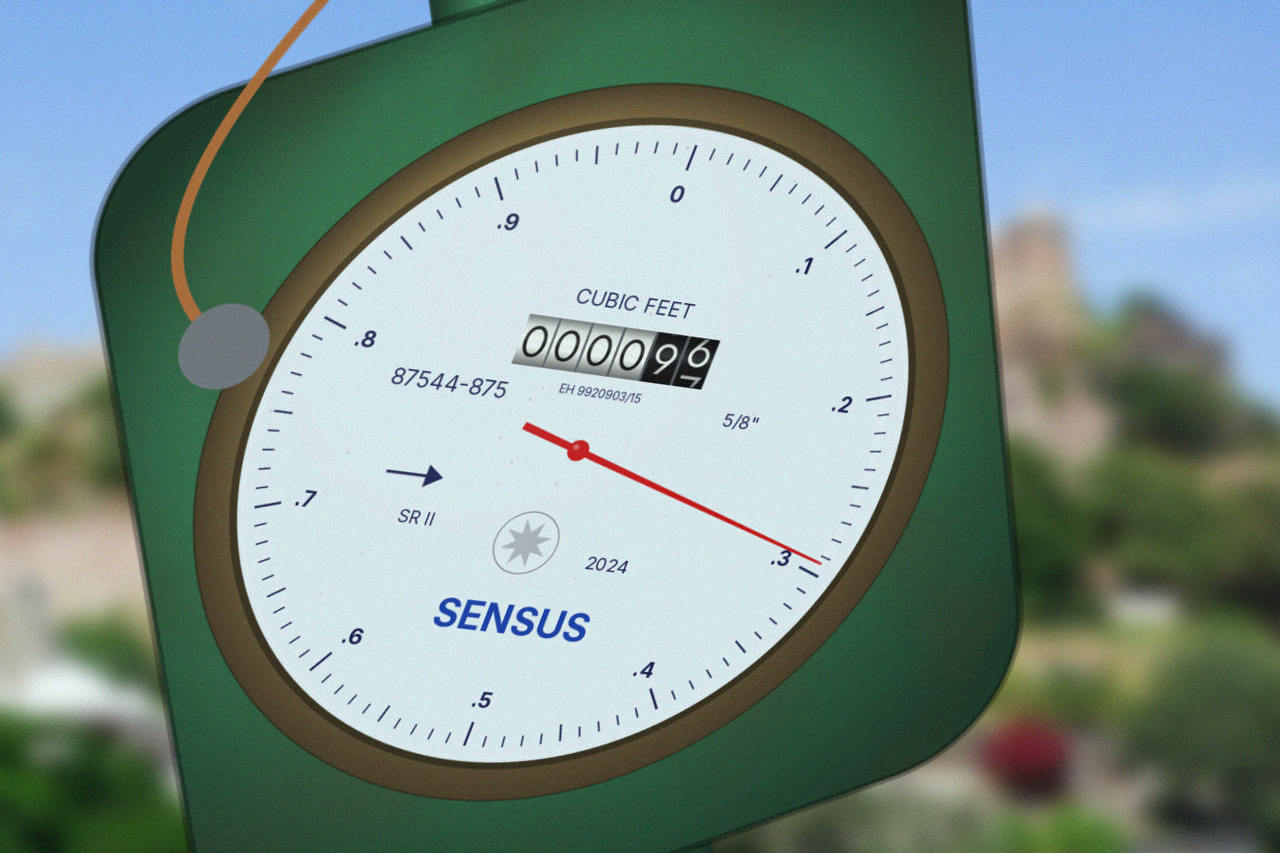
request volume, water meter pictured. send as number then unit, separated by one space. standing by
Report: 96.29 ft³
